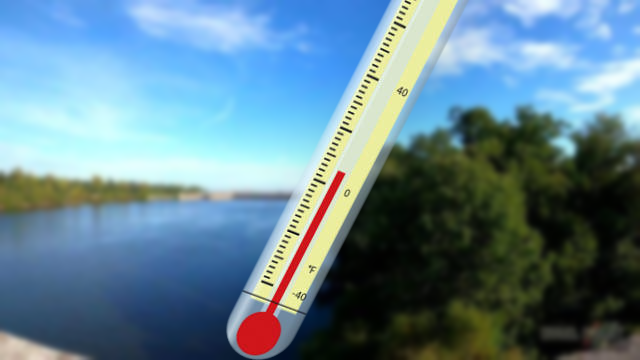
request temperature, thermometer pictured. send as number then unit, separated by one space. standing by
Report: 6 °F
